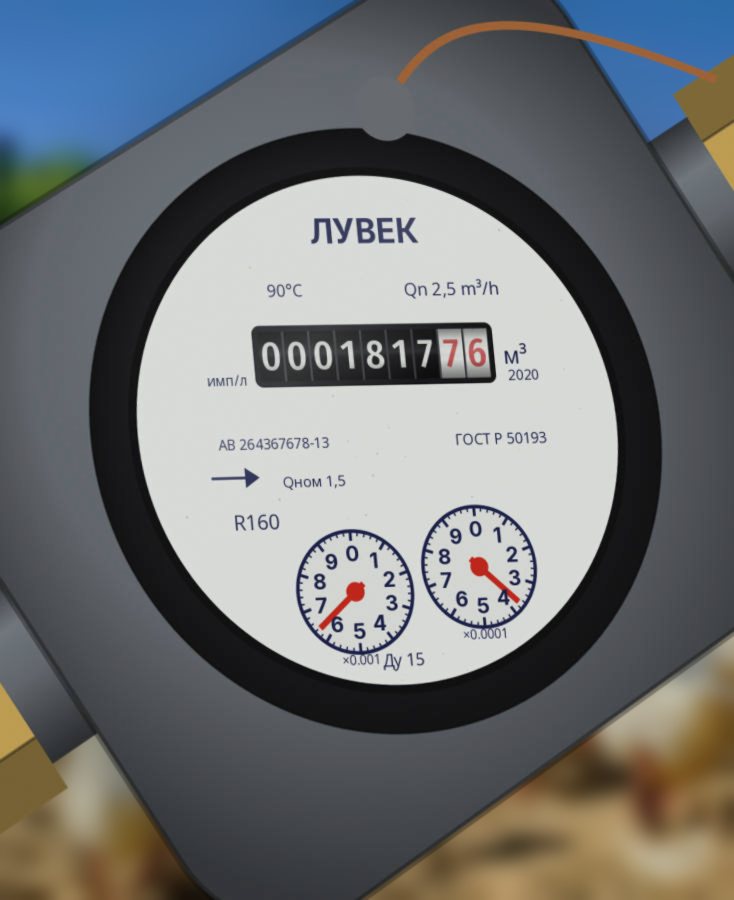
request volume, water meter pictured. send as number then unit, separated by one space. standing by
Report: 1817.7663 m³
